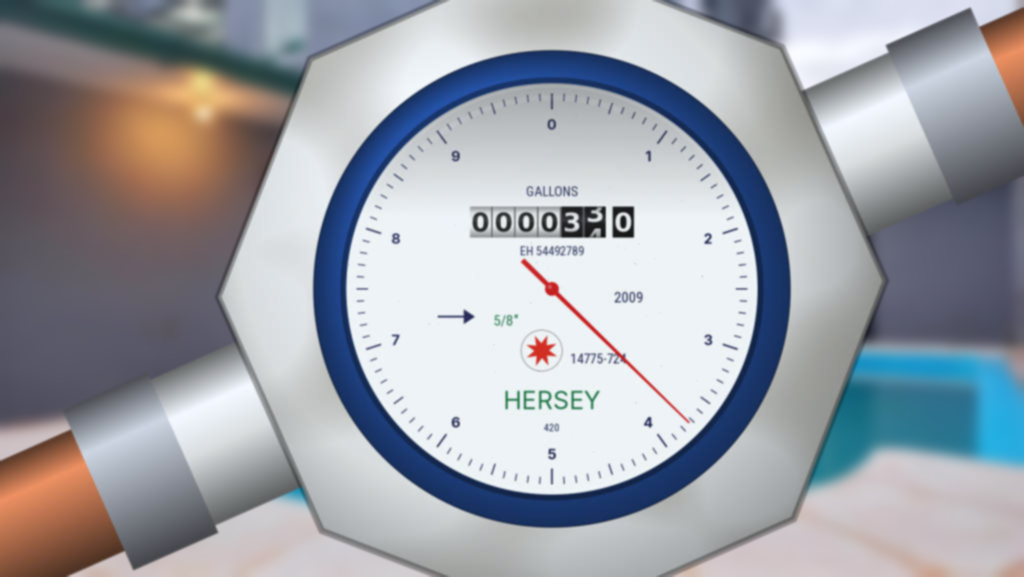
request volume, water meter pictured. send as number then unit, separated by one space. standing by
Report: 333.7 gal
